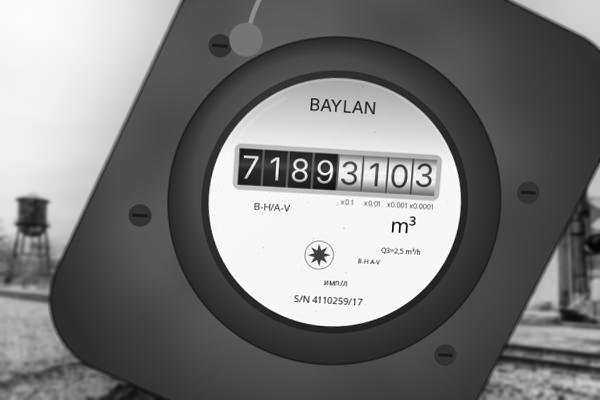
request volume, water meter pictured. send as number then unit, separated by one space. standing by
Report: 7189.3103 m³
